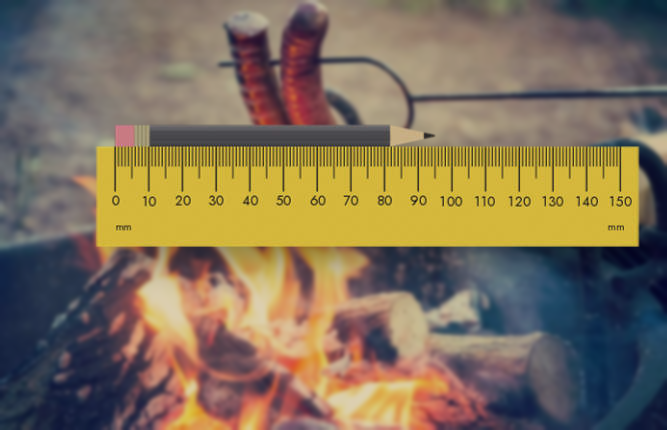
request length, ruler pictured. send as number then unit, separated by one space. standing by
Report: 95 mm
